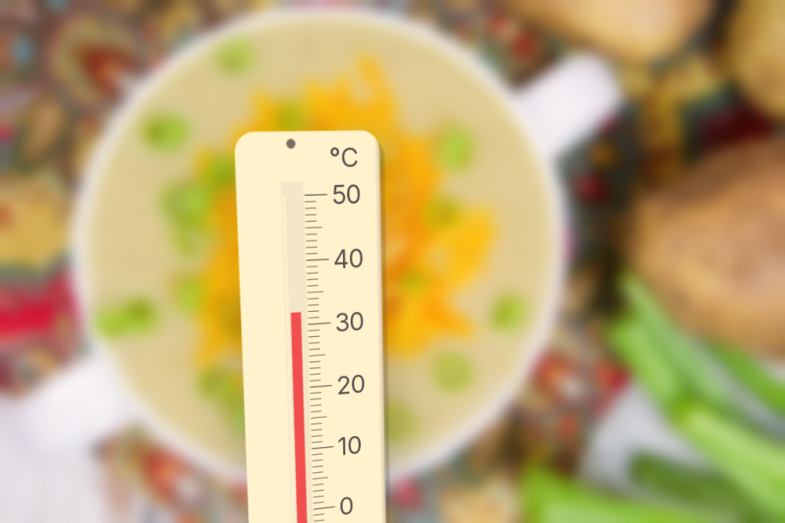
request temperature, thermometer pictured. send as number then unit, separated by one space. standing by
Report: 32 °C
